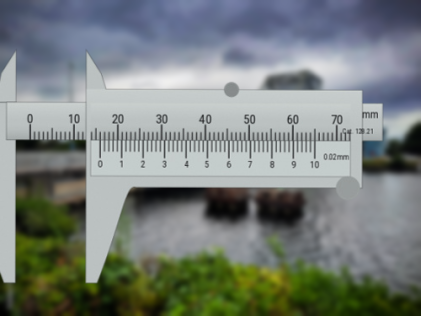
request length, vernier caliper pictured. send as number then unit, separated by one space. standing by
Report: 16.0 mm
